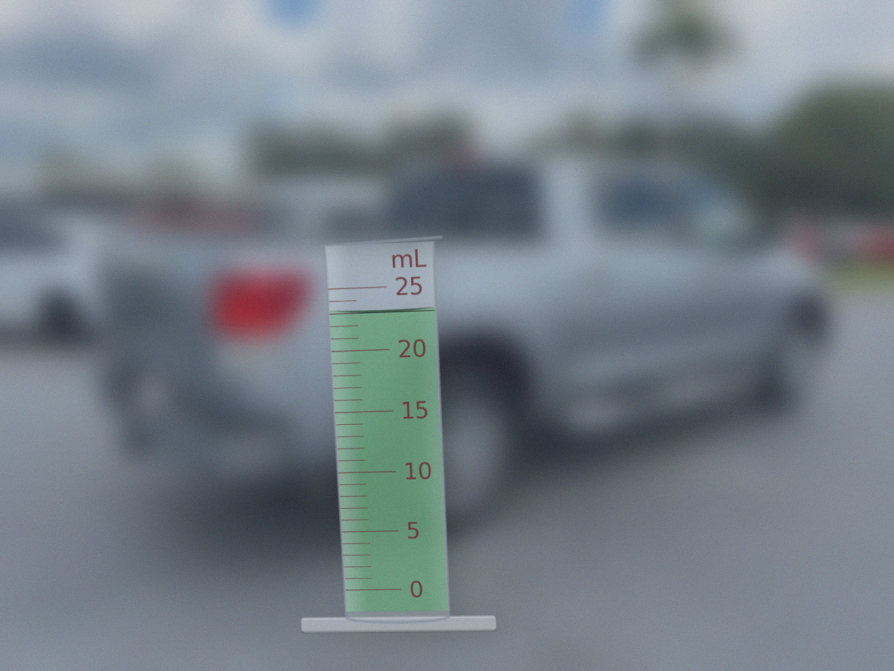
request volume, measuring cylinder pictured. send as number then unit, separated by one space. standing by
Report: 23 mL
